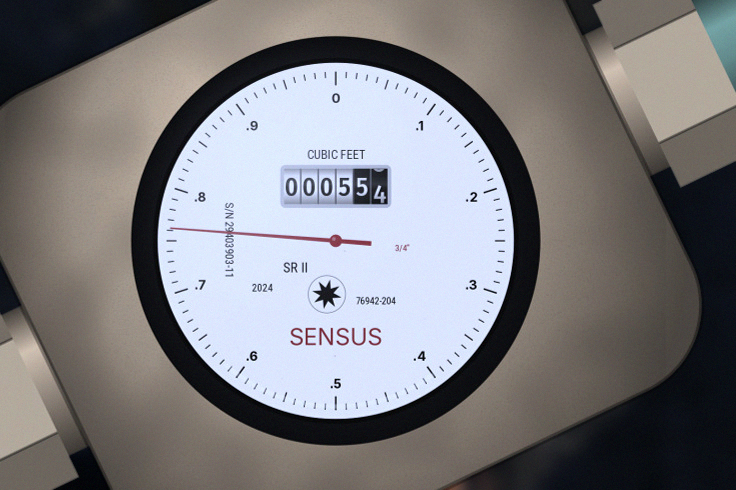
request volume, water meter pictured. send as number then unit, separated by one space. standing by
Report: 553.76 ft³
